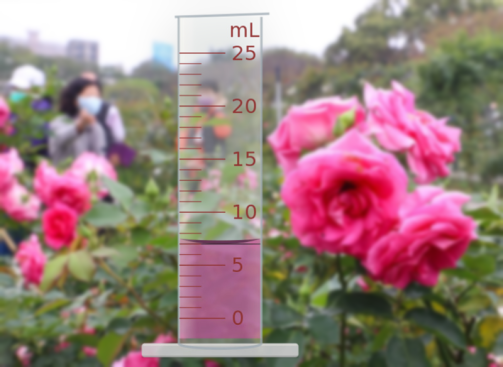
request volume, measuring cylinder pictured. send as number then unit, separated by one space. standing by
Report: 7 mL
